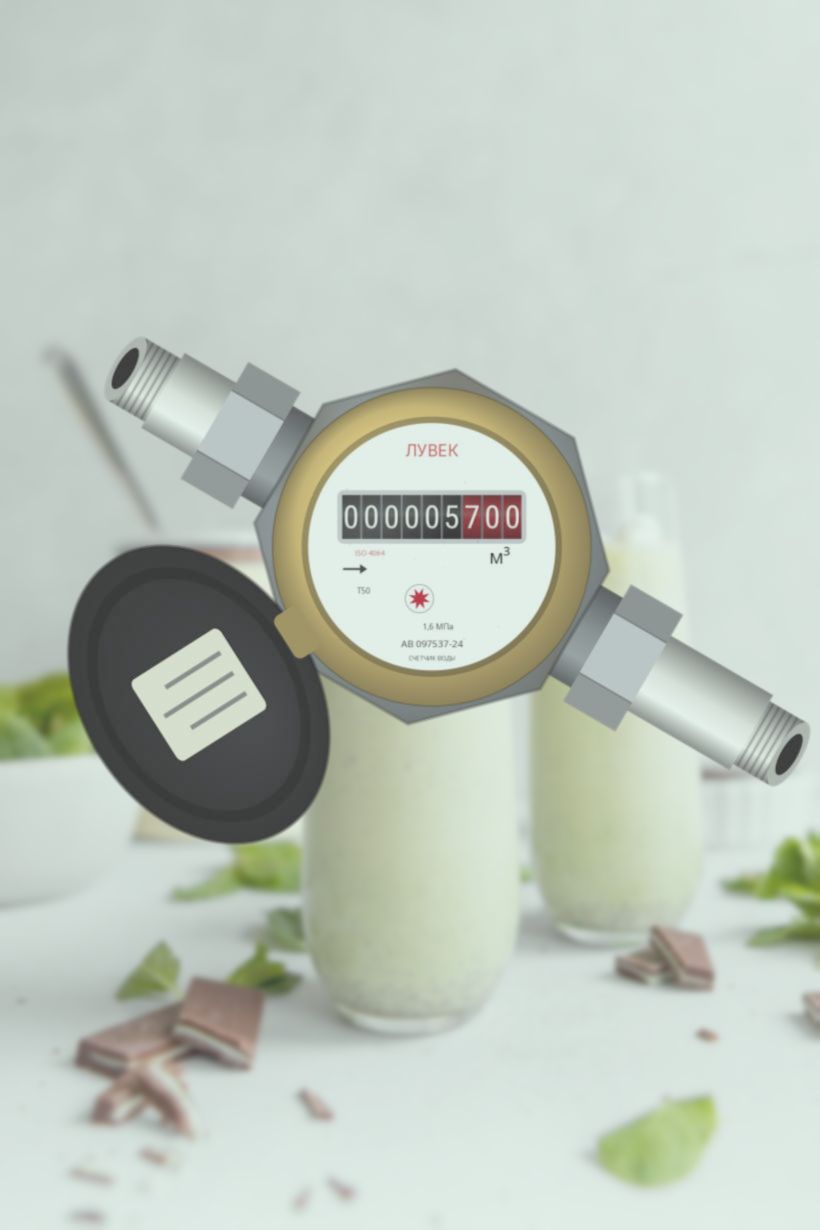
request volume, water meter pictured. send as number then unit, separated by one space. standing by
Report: 5.700 m³
